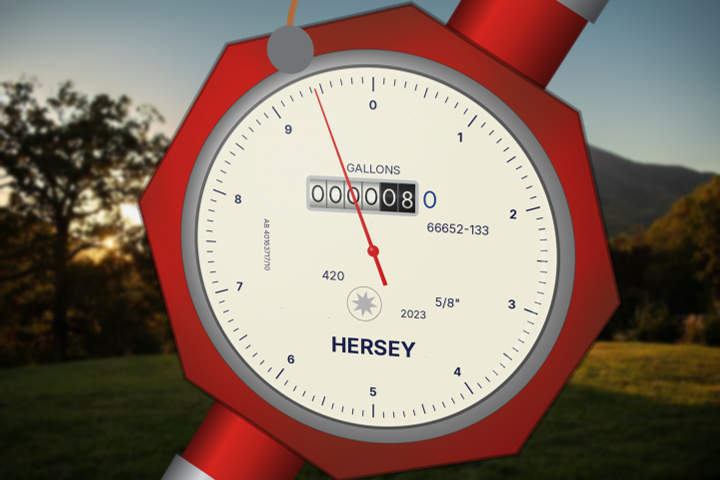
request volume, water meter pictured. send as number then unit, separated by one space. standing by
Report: 79.4 gal
